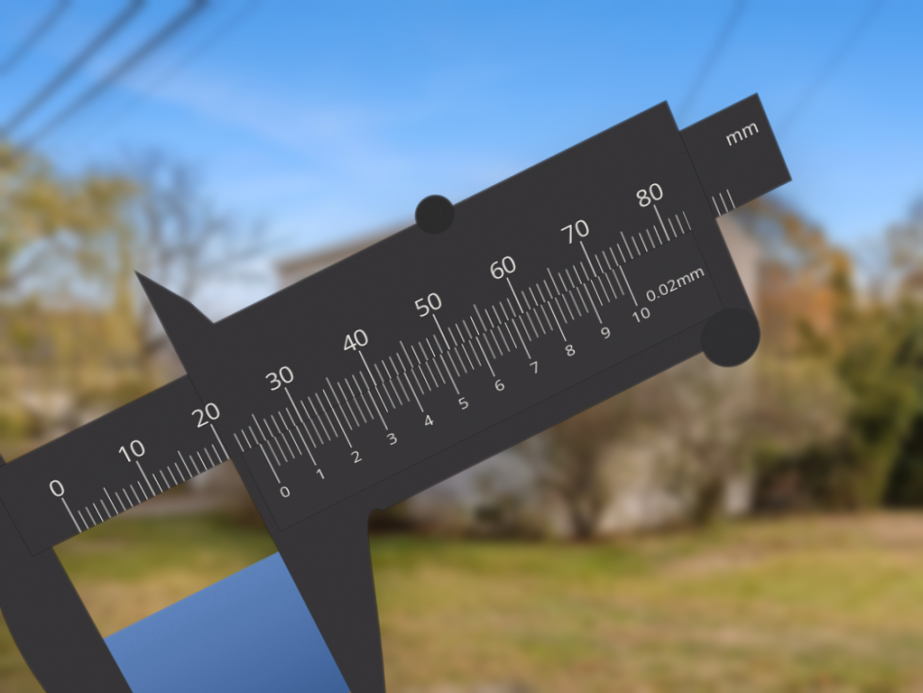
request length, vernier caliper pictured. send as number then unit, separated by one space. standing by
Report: 24.2 mm
